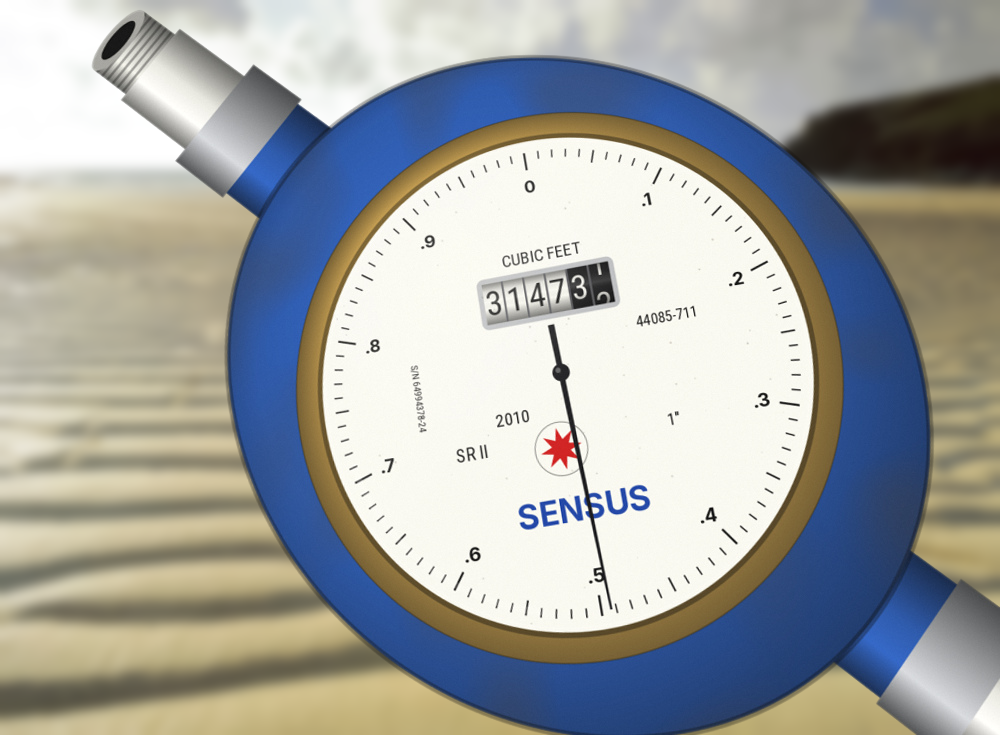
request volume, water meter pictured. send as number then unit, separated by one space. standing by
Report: 314731.49 ft³
